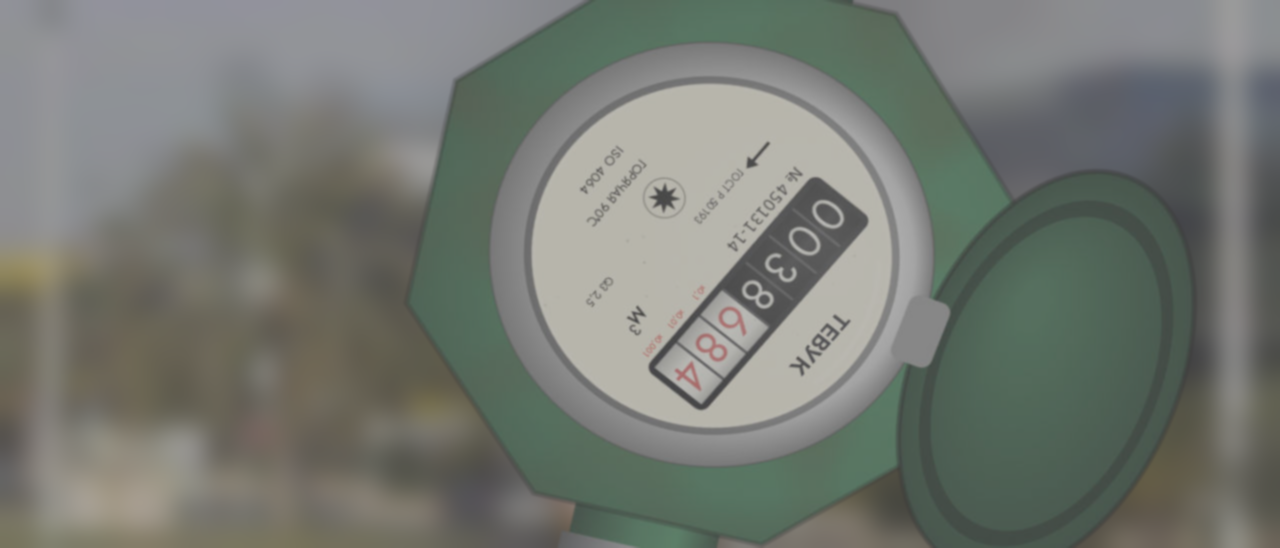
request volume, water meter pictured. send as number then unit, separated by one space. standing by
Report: 38.684 m³
